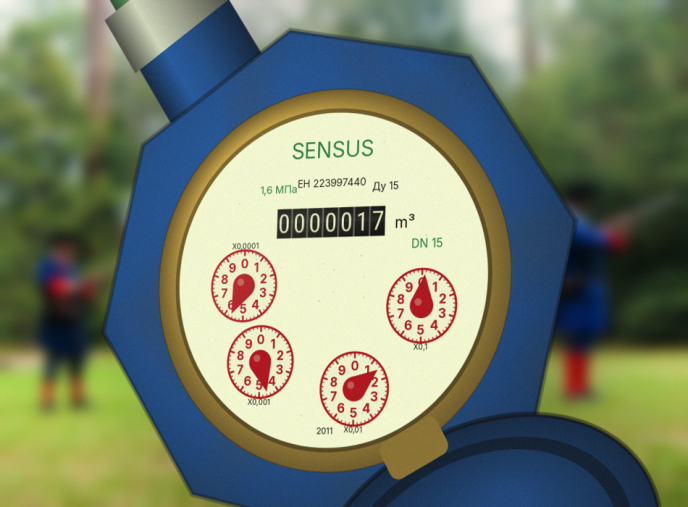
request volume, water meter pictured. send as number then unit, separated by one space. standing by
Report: 17.0145 m³
